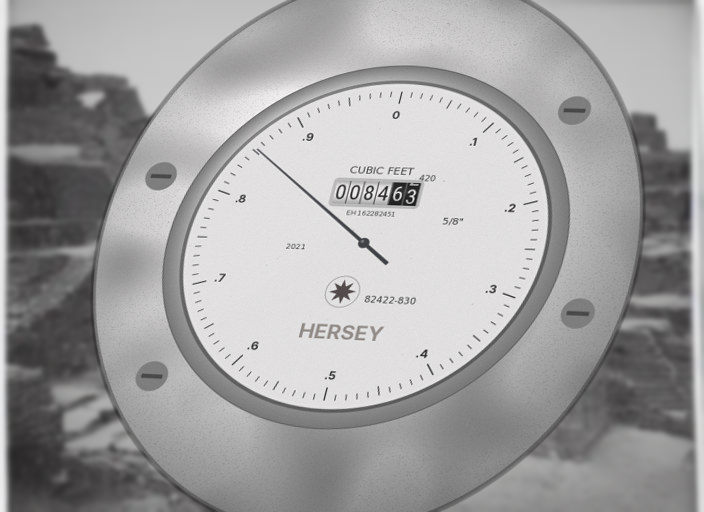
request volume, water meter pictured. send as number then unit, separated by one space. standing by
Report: 8462.85 ft³
